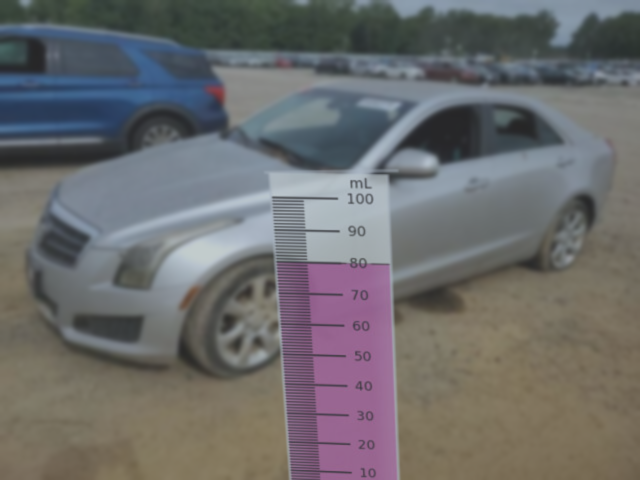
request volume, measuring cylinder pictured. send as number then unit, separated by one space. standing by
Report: 80 mL
